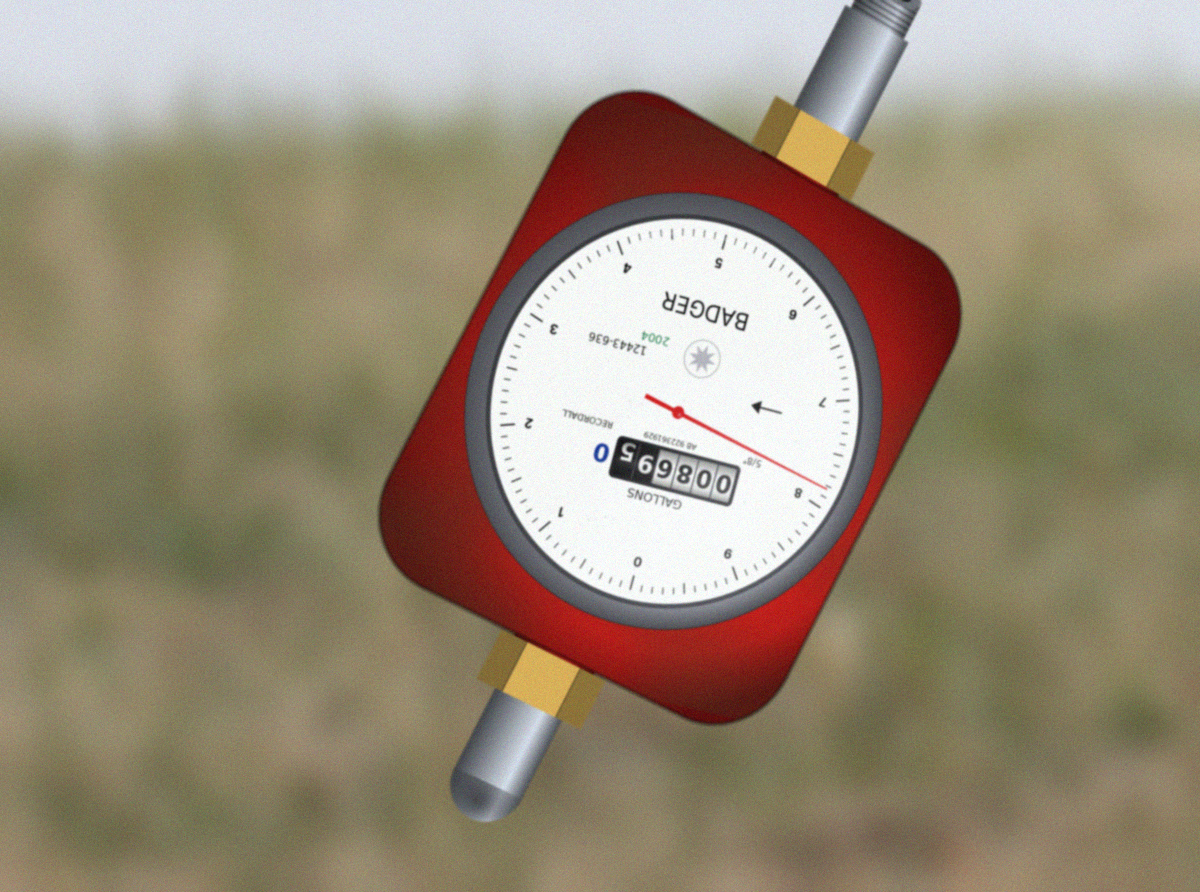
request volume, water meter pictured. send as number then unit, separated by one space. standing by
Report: 86947.8 gal
